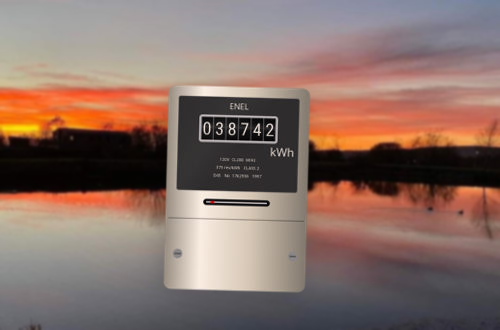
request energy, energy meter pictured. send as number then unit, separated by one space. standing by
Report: 38742 kWh
